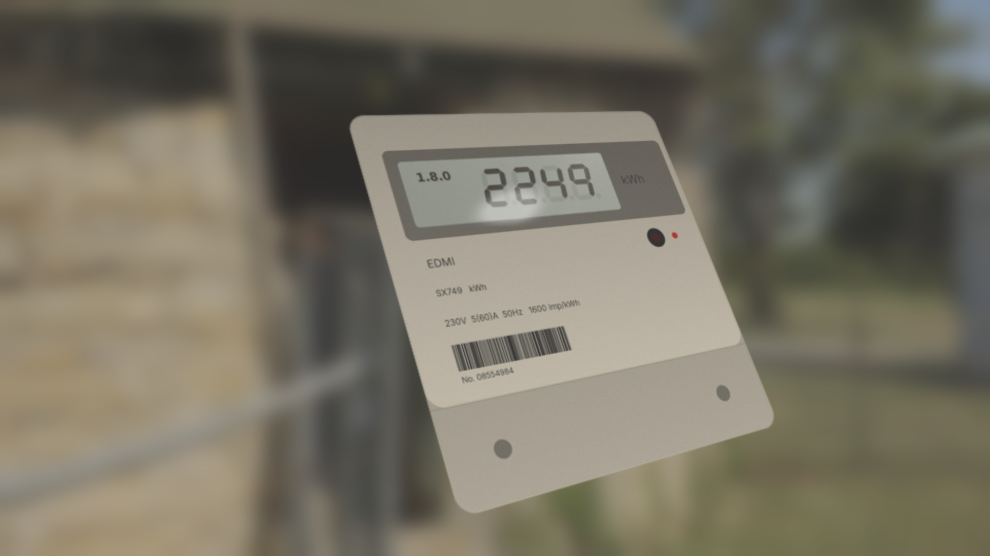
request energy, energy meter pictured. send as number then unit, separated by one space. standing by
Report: 2249 kWh
